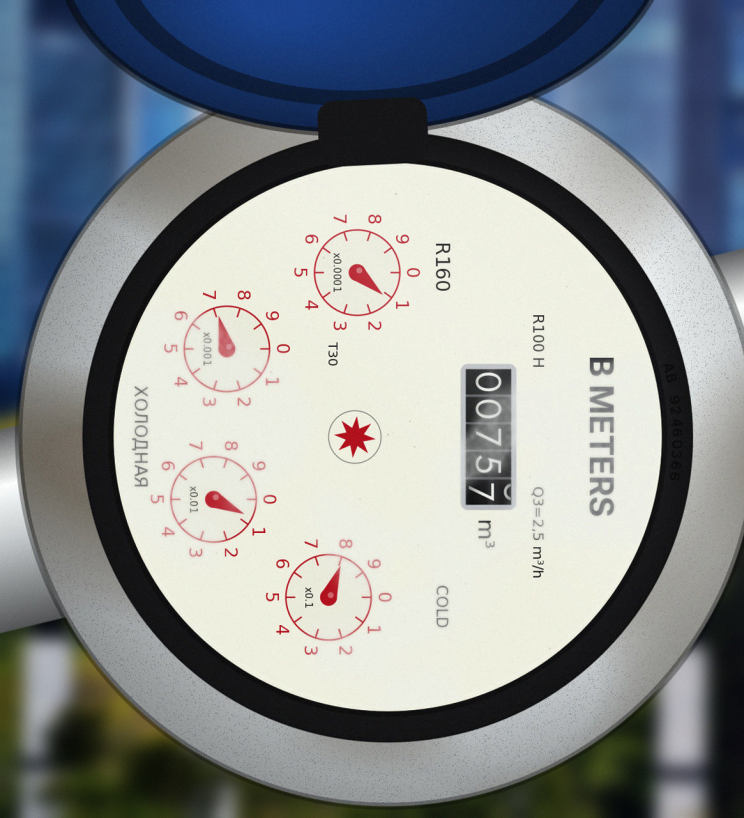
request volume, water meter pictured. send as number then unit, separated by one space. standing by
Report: 756.8071 m³
